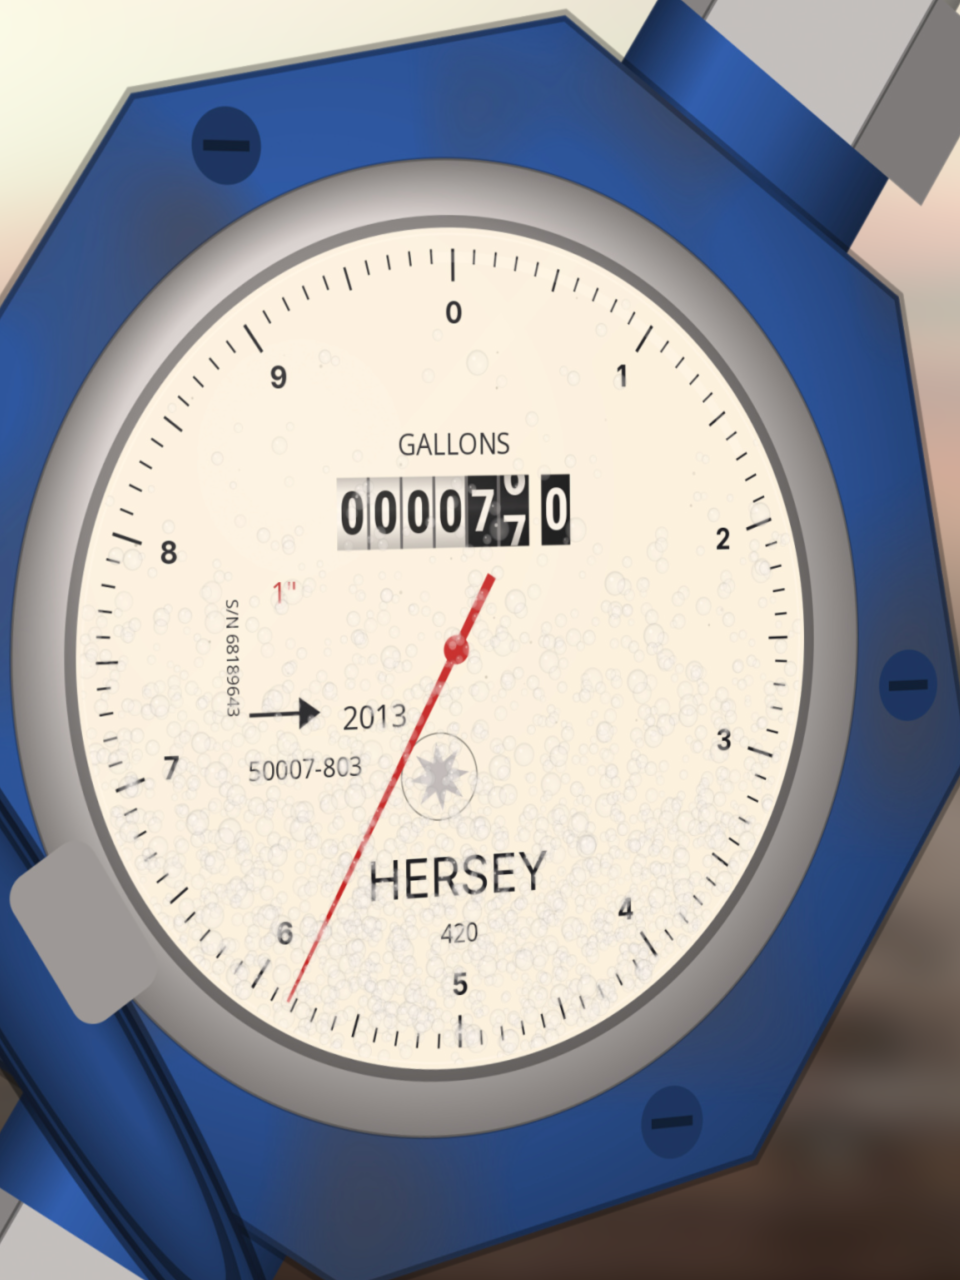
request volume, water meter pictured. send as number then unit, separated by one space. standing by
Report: 765.8 gal
